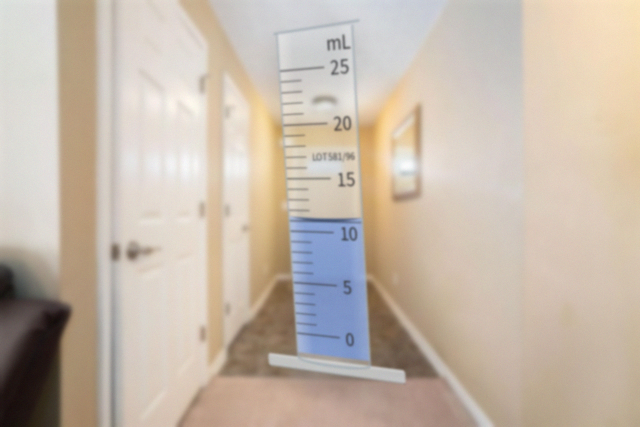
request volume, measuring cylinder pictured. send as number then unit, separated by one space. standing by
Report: 11 mL
